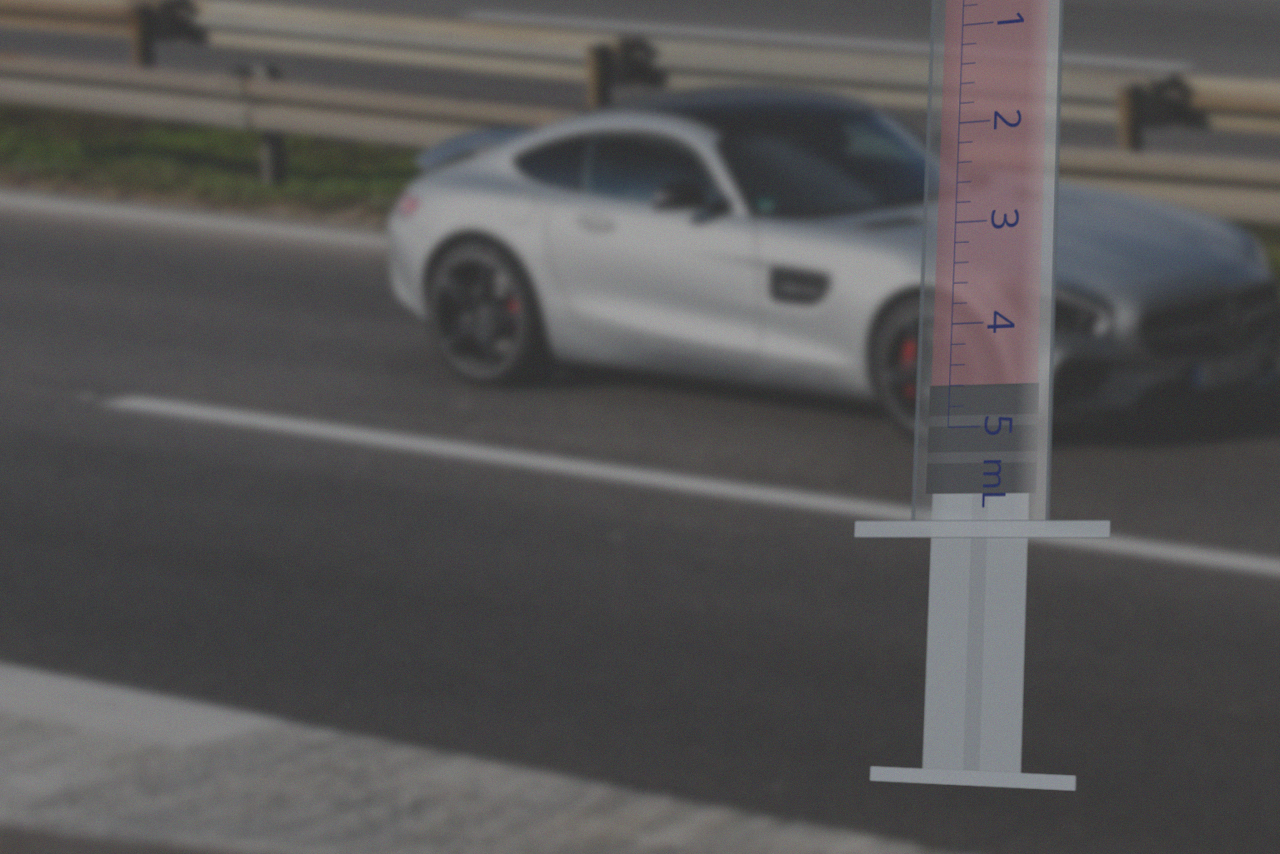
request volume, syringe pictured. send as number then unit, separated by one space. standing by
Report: 4.6 mL
